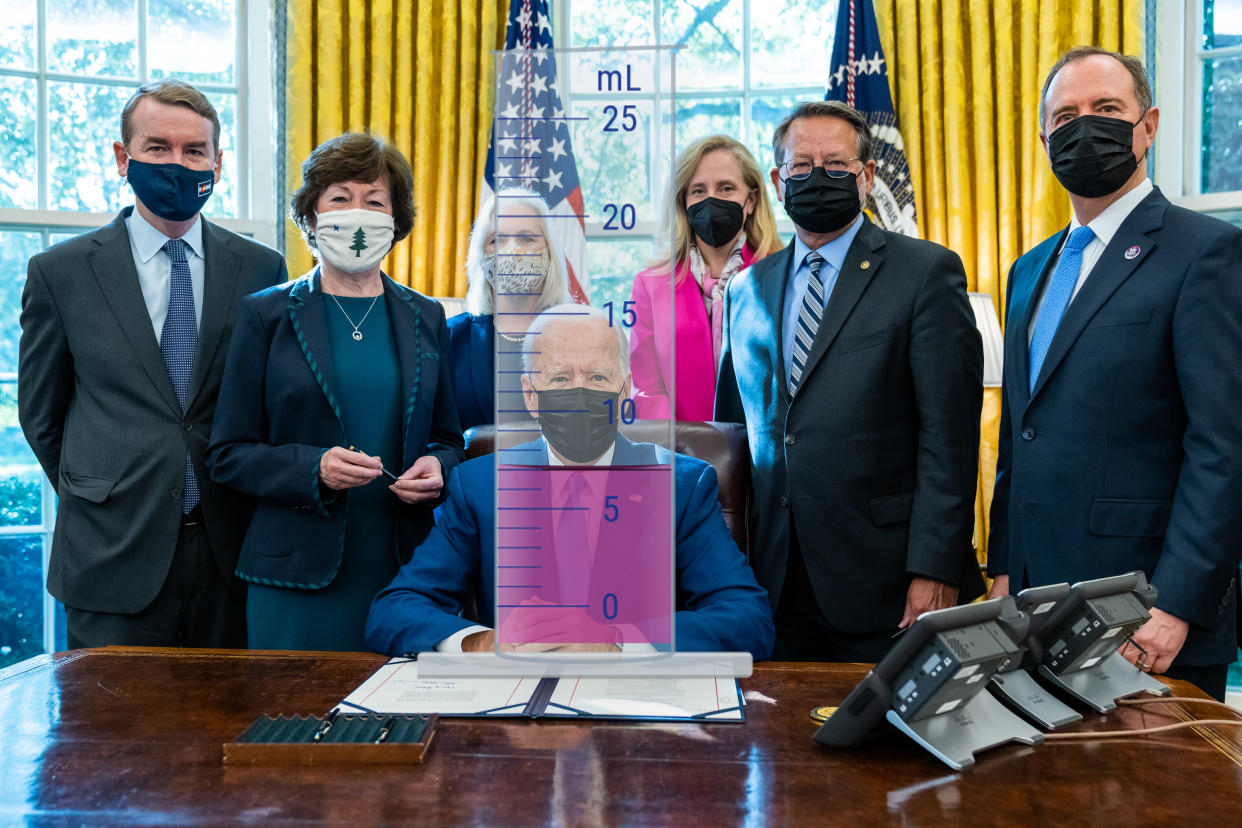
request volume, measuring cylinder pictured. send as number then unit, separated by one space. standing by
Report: 7 mL
